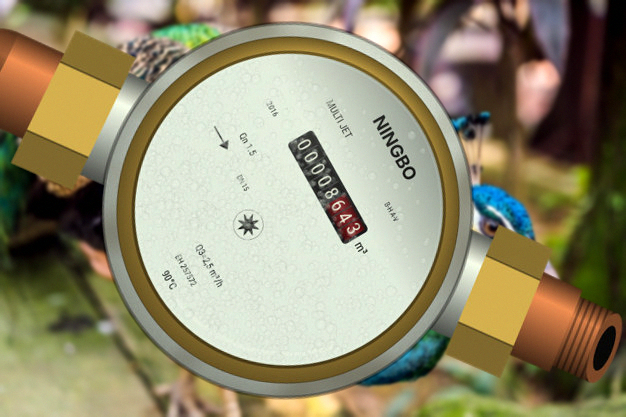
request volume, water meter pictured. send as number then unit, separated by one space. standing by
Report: 8.643 m³
